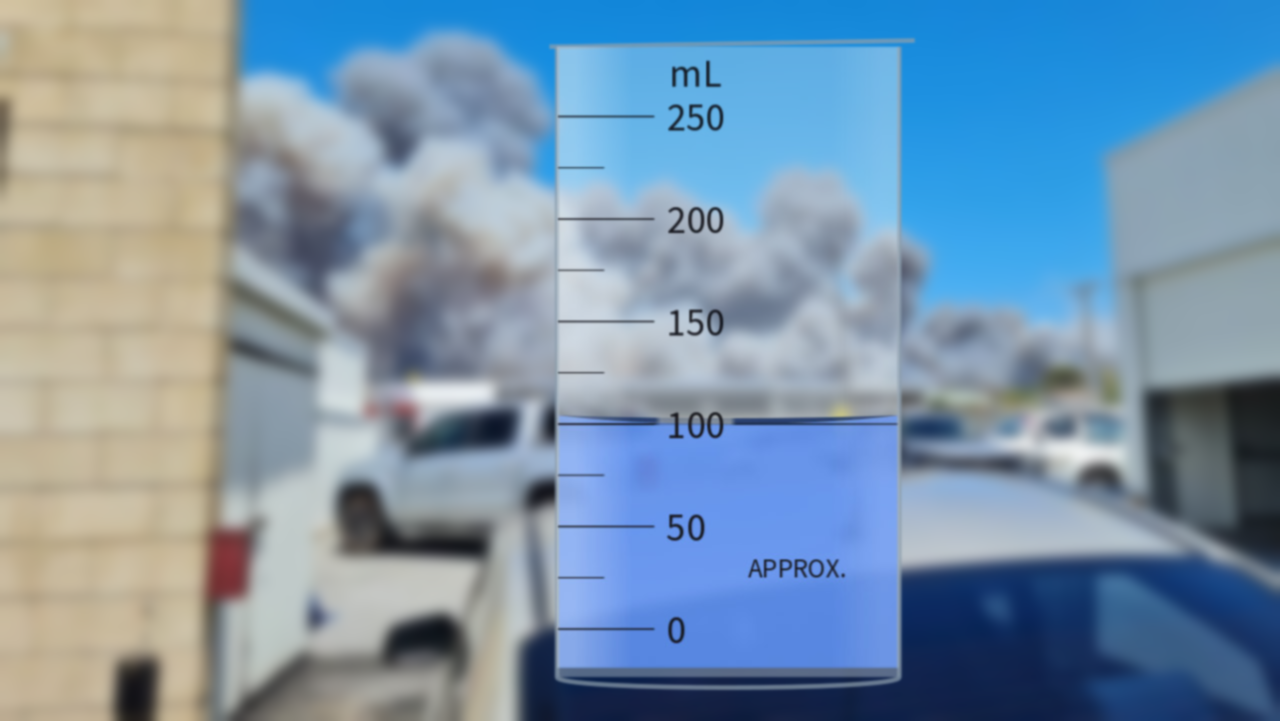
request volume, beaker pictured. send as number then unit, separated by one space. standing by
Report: 100 mL
